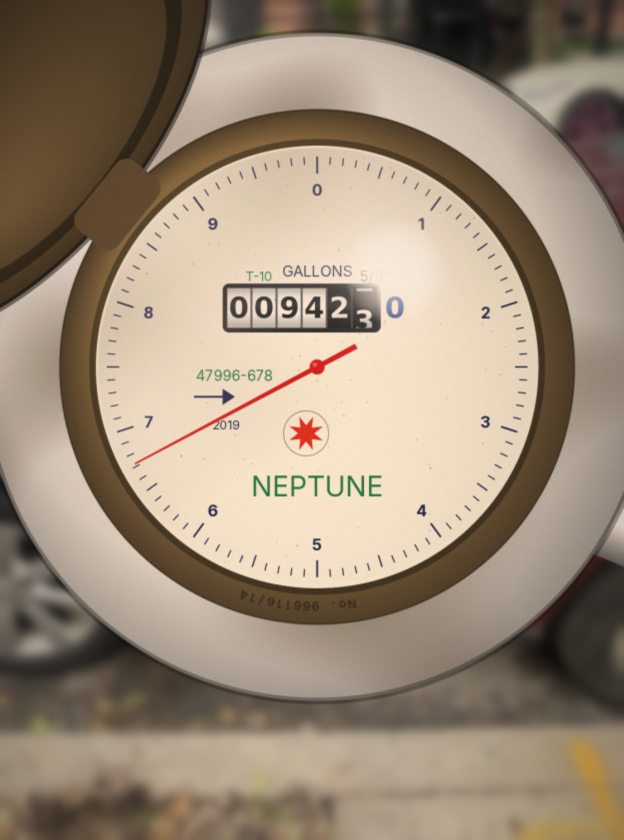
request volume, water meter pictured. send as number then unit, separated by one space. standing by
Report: 94226.7 gal
